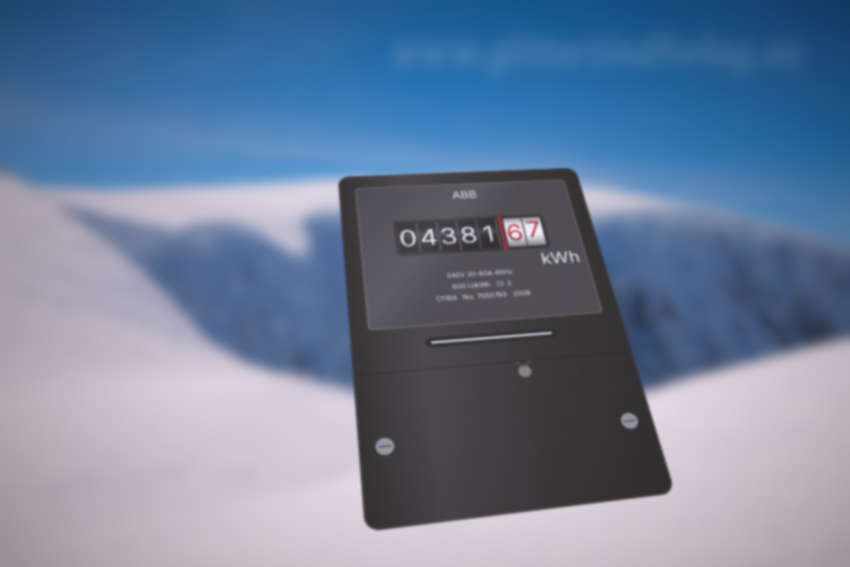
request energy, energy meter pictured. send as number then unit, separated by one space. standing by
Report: 4381.67 kWh
